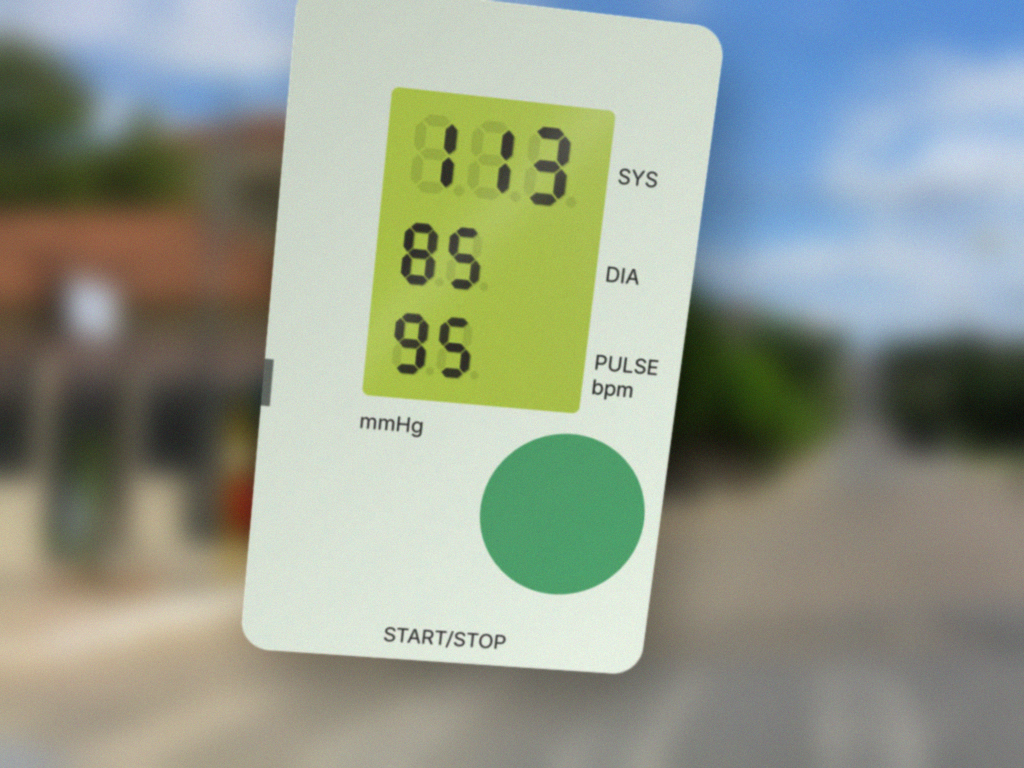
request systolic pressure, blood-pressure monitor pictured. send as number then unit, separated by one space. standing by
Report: 113 mmHg
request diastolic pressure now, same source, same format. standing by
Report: 85 mmHg
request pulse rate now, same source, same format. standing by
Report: 95 bpm
